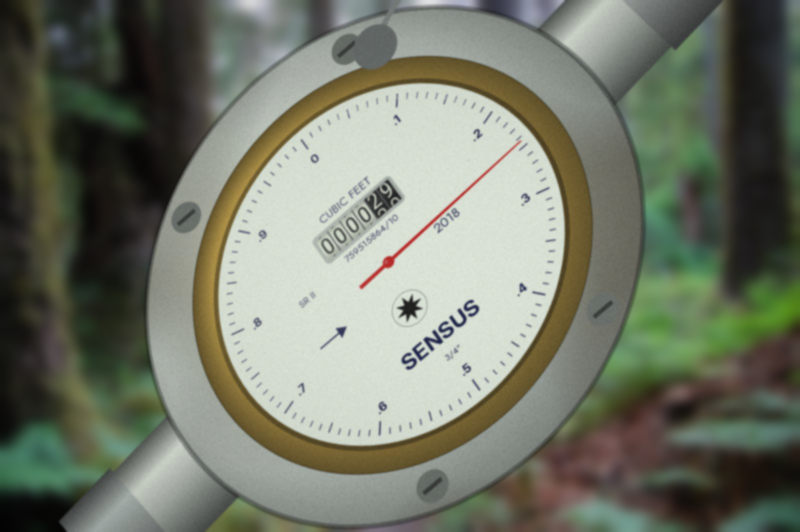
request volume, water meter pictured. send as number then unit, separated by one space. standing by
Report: 29.24 ft³
